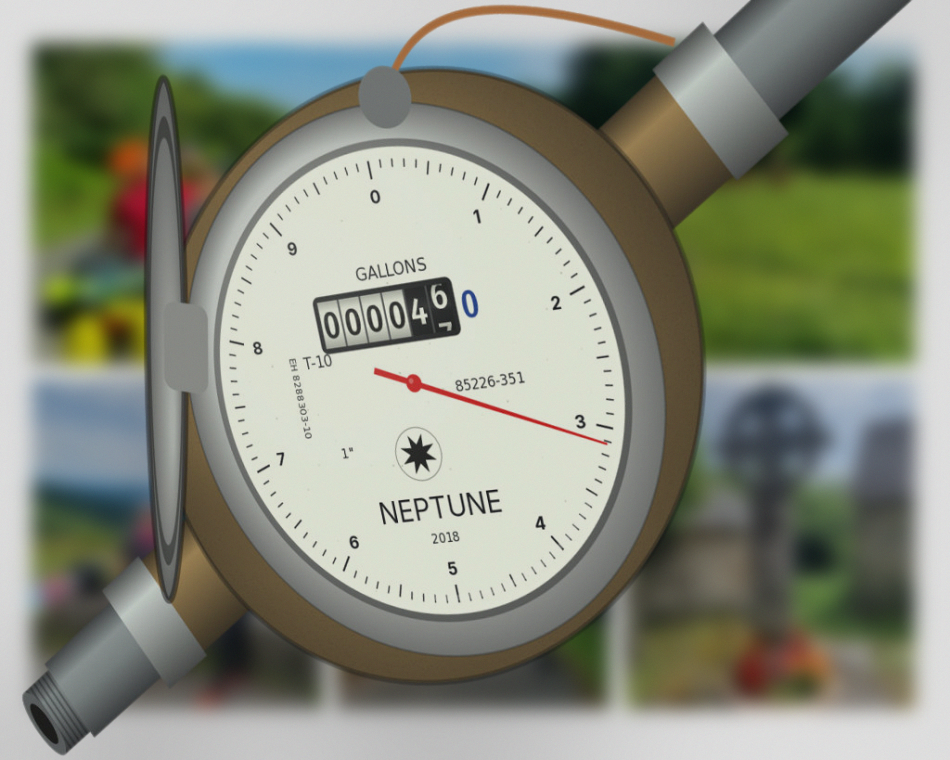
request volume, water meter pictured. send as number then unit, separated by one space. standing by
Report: 463.1 gal
